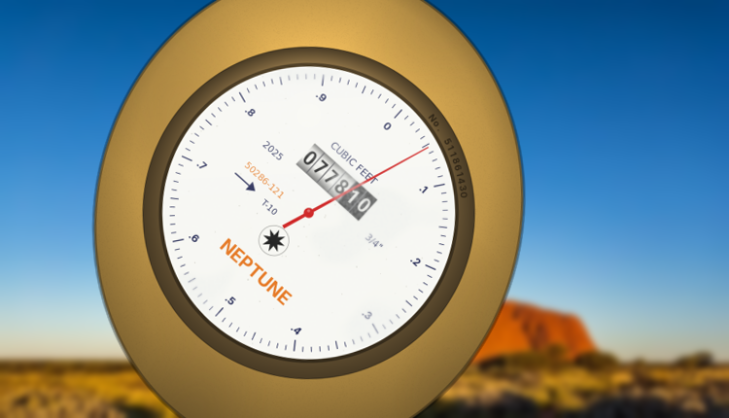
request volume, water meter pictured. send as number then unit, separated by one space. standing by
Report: 77810.05 ft³
